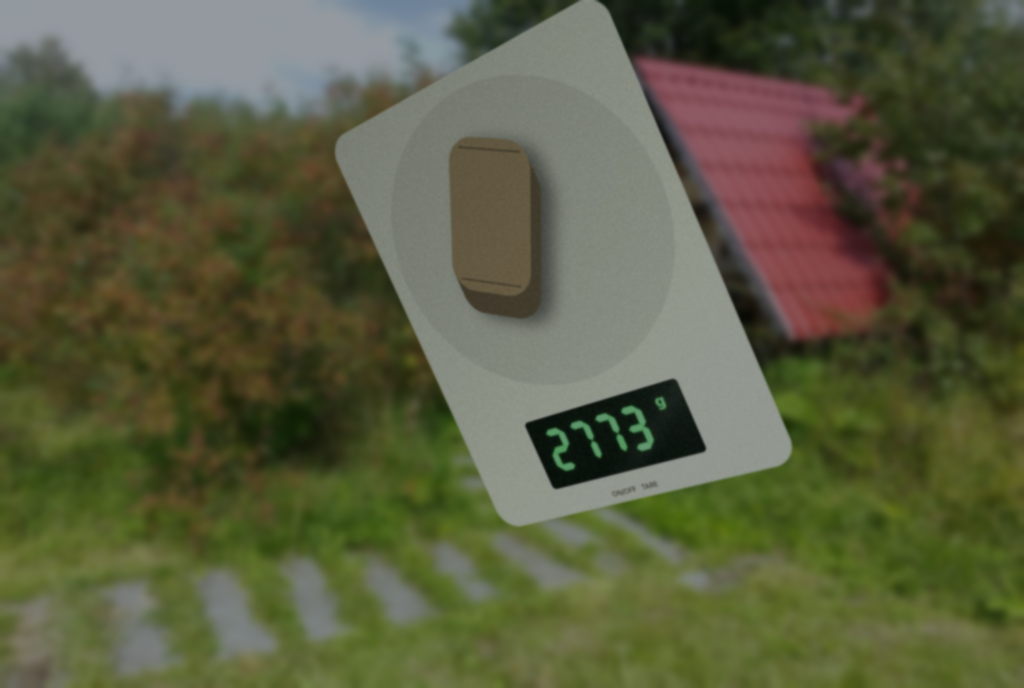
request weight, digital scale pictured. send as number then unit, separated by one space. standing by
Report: 2773 g
